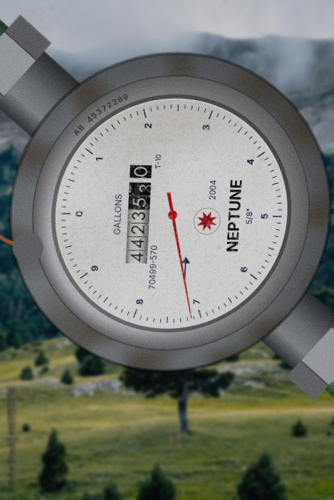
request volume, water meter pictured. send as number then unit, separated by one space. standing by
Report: 4423527.1 gal
